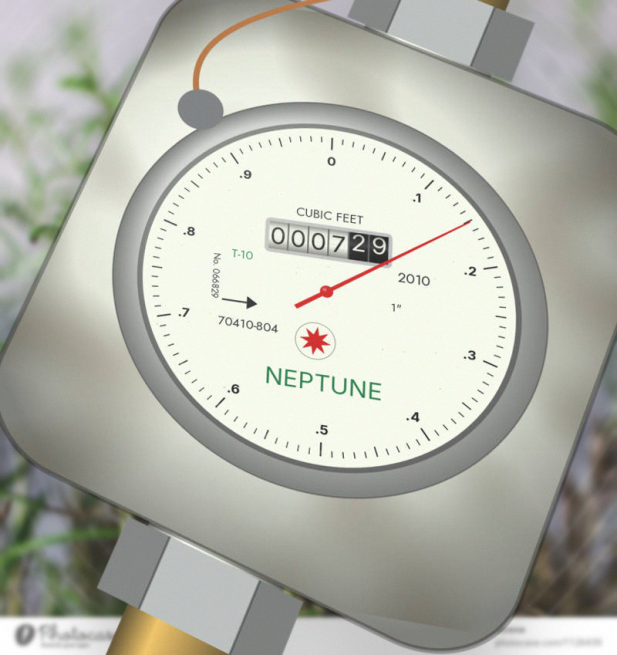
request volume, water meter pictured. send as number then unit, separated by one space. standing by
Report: 729.15 ft³
